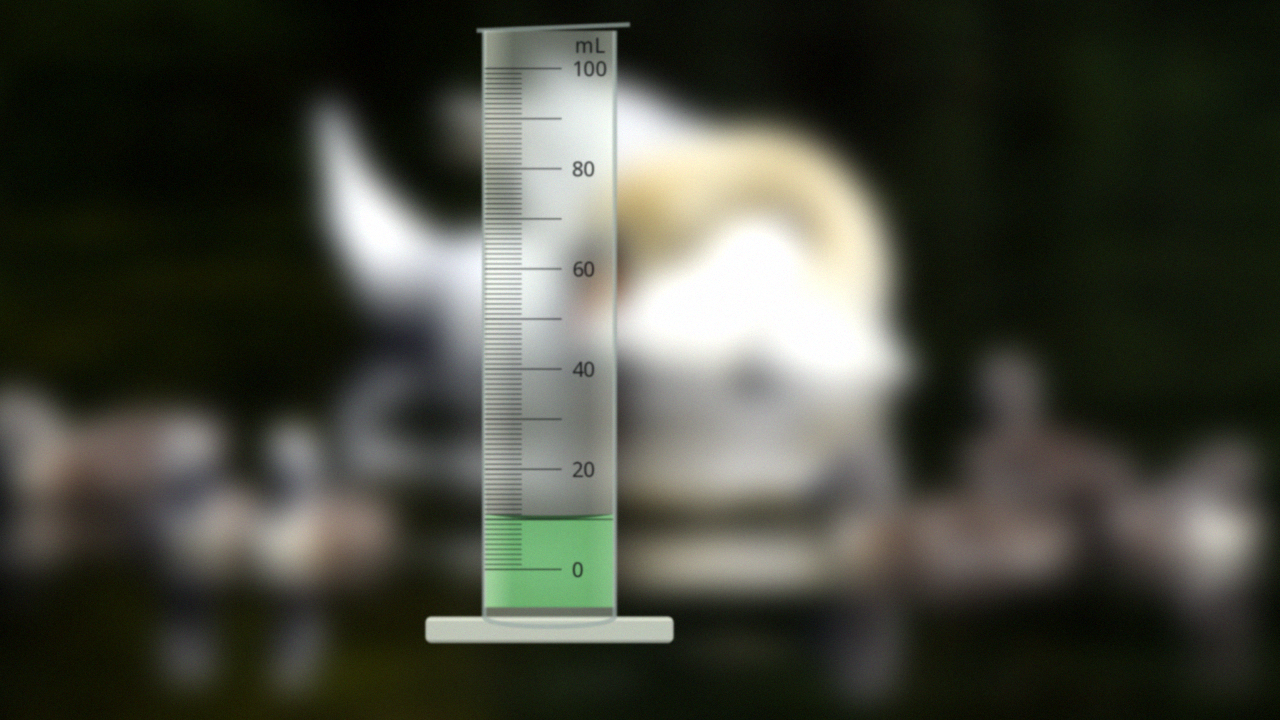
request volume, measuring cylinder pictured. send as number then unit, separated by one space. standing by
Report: 10 mL
